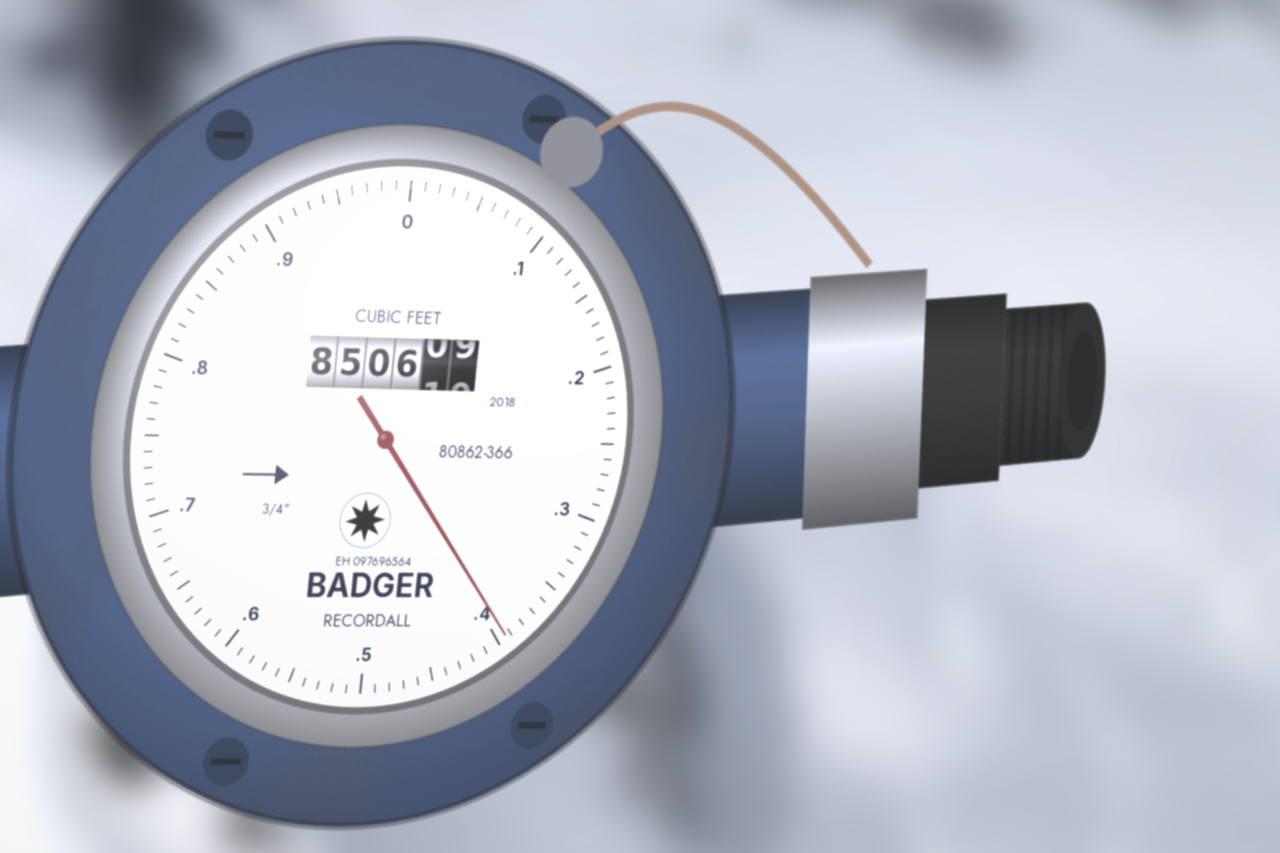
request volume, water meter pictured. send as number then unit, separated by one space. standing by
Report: 850609.39 ft³
